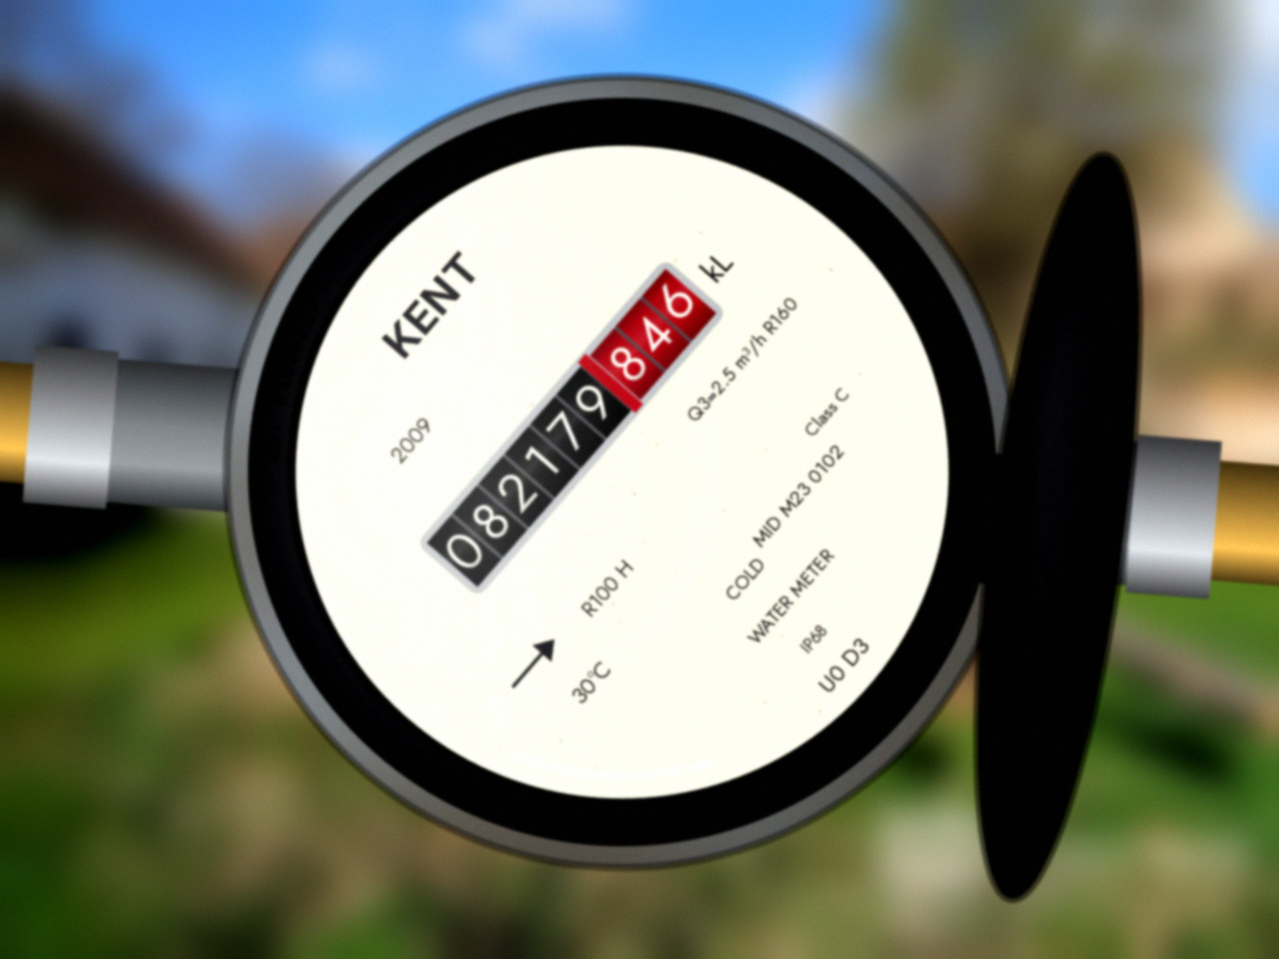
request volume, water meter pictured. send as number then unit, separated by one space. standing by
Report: 82179.846 kL
